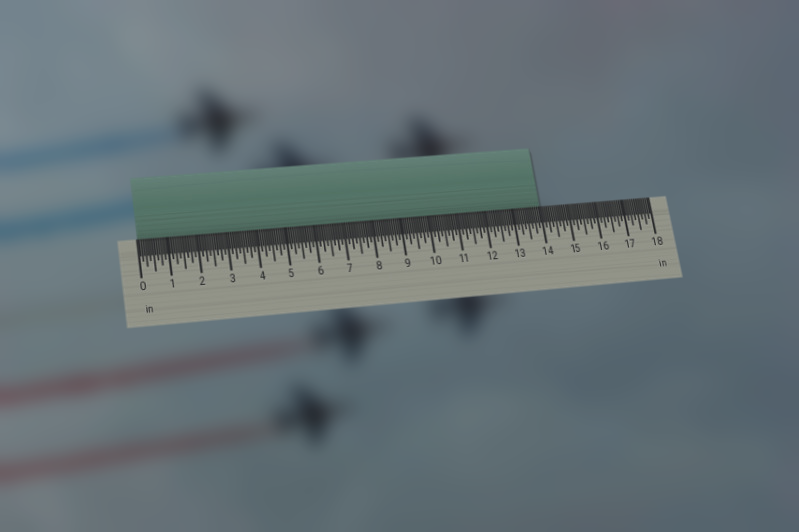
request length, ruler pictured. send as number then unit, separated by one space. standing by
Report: 14 in
